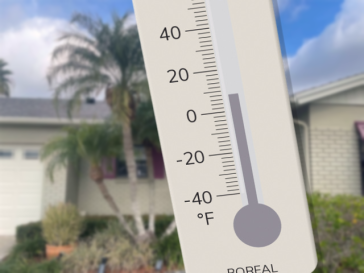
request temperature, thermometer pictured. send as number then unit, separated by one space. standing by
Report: 8 °F
